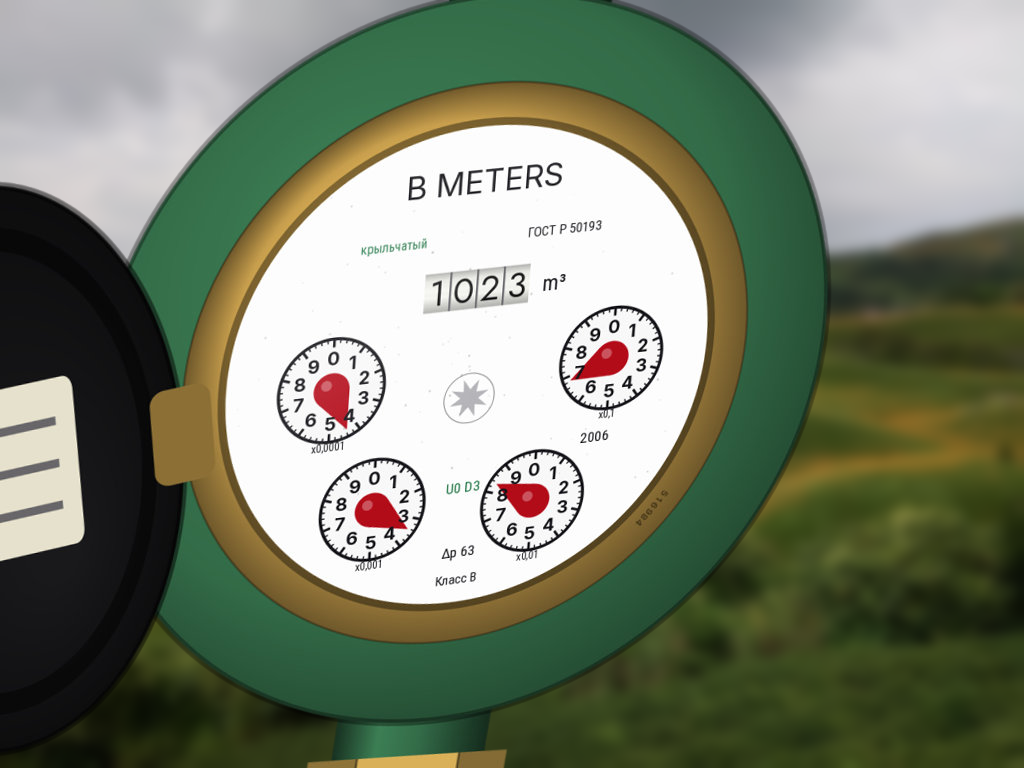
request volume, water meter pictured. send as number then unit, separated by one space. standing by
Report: 1023.6834 m³
